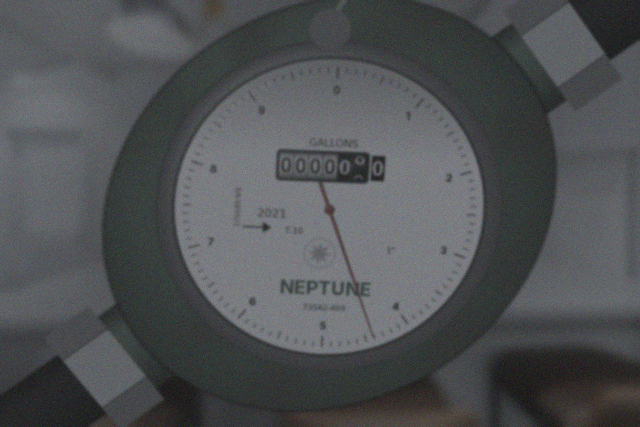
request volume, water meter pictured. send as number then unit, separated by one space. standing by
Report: 84.4 gal
